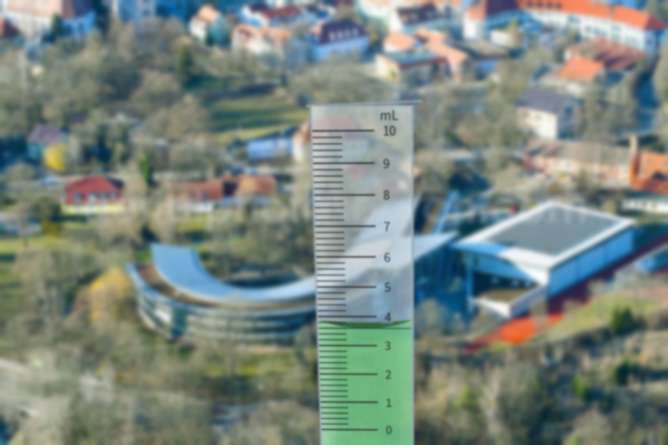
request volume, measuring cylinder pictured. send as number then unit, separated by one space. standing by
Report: 3.6 mL
